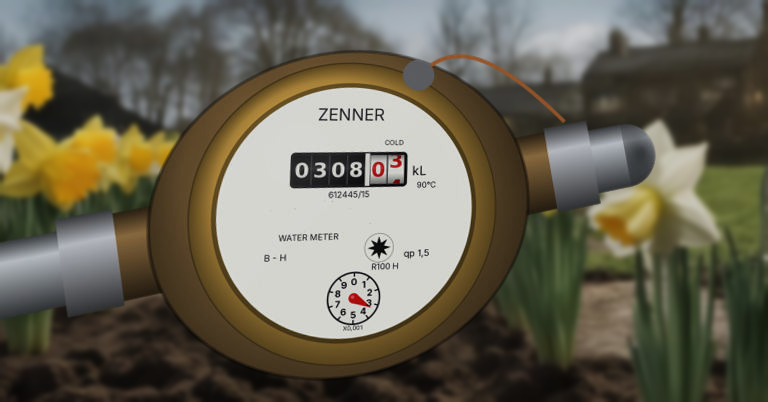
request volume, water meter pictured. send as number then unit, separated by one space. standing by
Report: 308.033 kL
